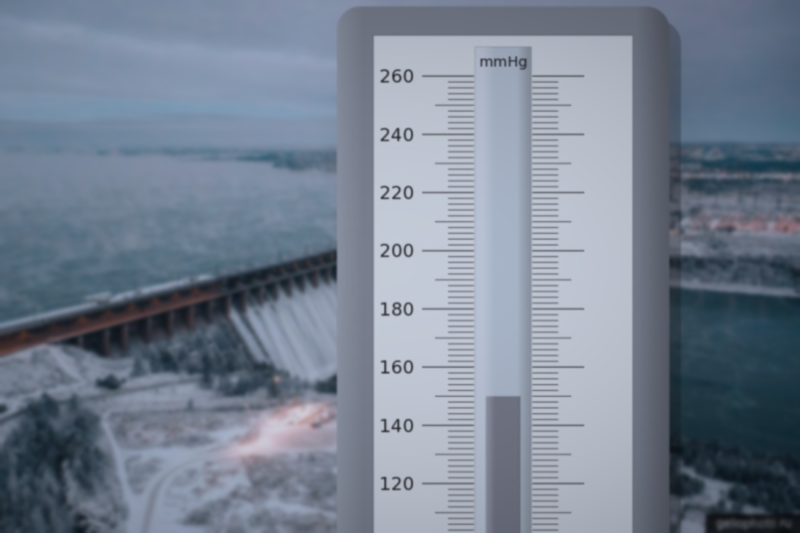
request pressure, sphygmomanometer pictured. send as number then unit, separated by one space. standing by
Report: 150 mmHg
